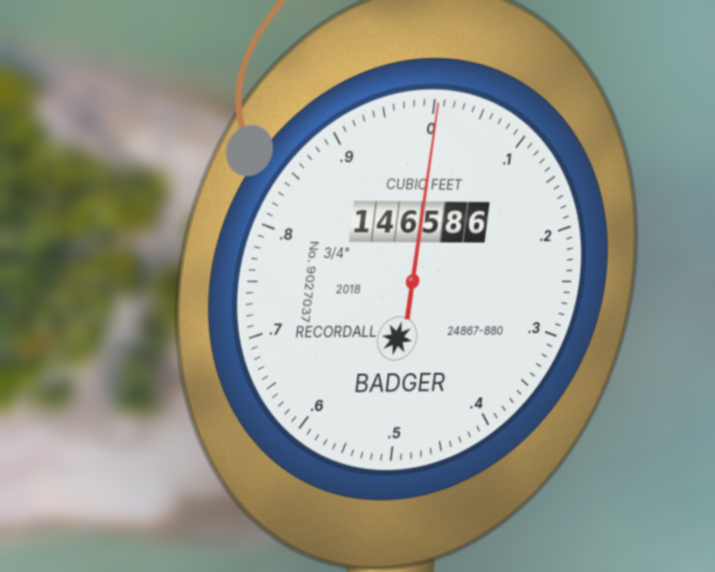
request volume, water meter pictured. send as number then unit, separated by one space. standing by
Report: 146586.00 ft³
